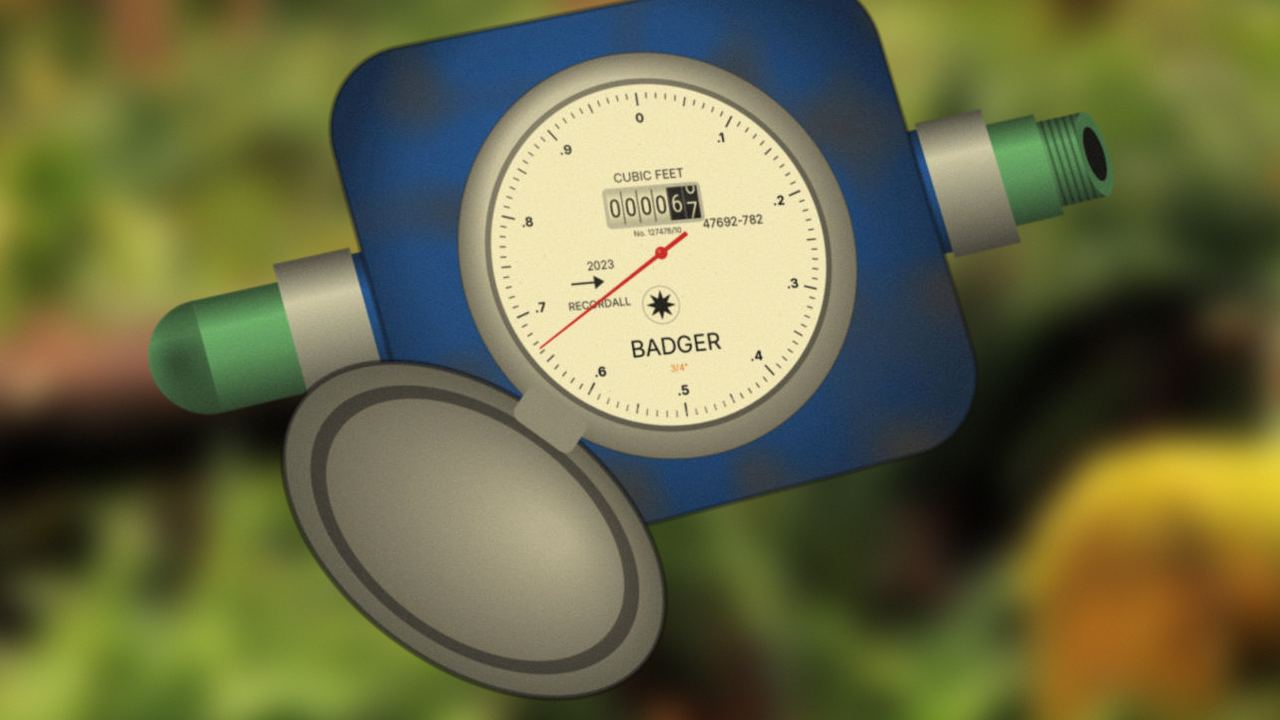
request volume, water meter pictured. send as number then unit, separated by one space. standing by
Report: 66.66 ft³
